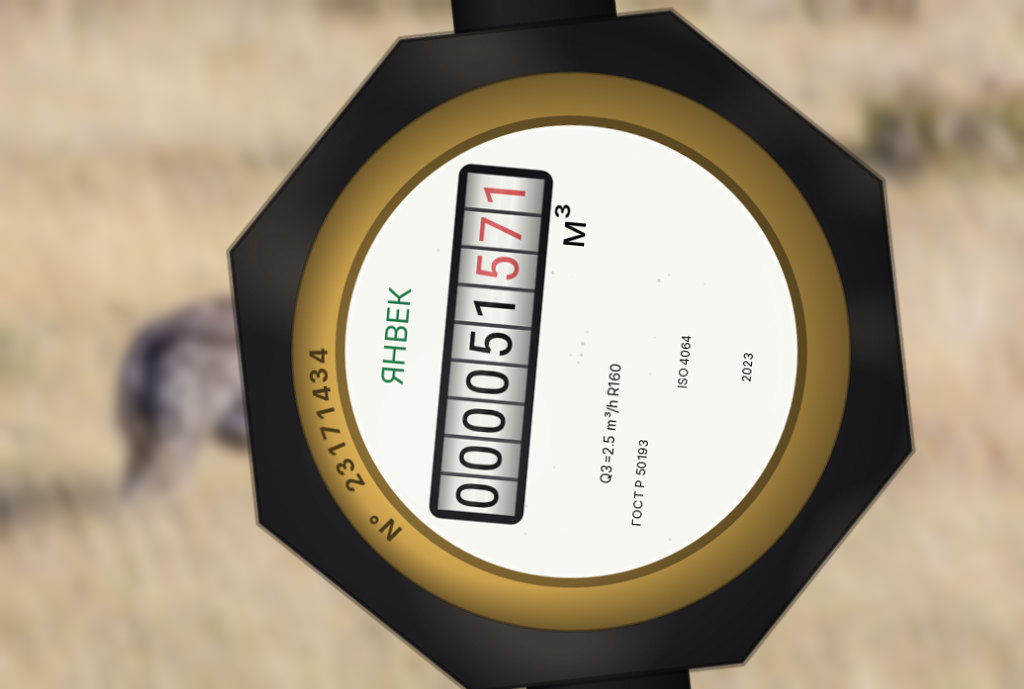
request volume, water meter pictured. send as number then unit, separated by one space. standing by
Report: 51.571 m³
